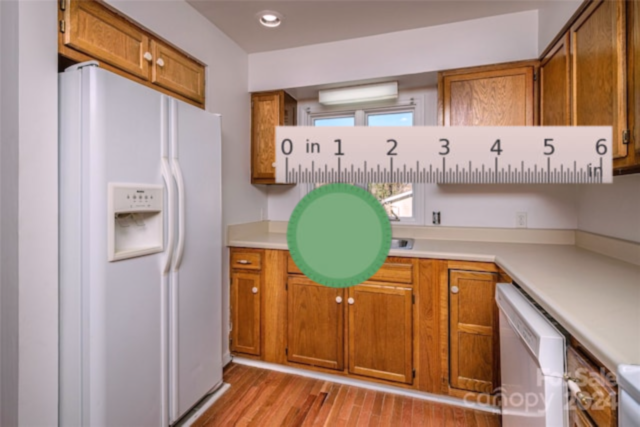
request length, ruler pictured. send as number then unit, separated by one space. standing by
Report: 2 in
